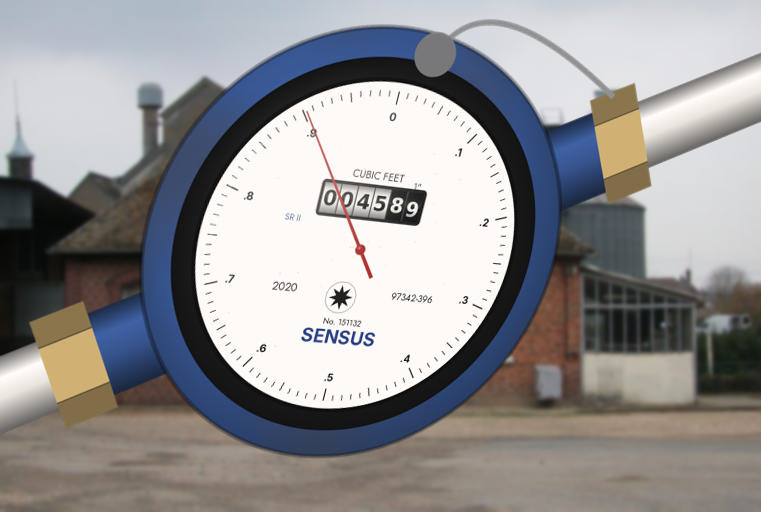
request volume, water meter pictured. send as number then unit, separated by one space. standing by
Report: 4588.90 ft³
